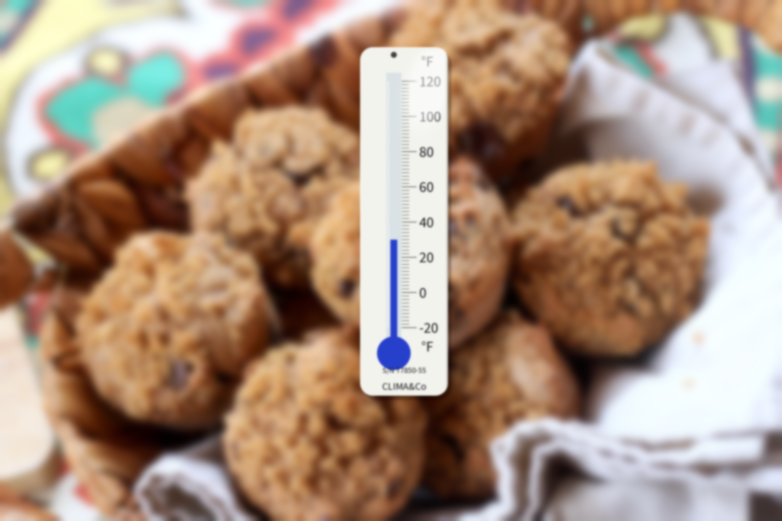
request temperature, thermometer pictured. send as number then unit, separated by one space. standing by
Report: 30 °F
